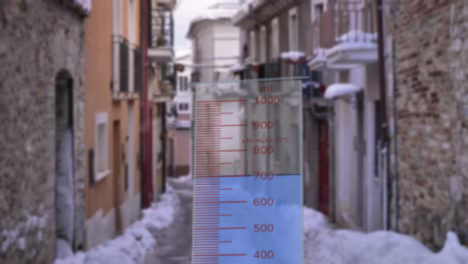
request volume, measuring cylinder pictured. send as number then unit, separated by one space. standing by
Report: 700 mL
